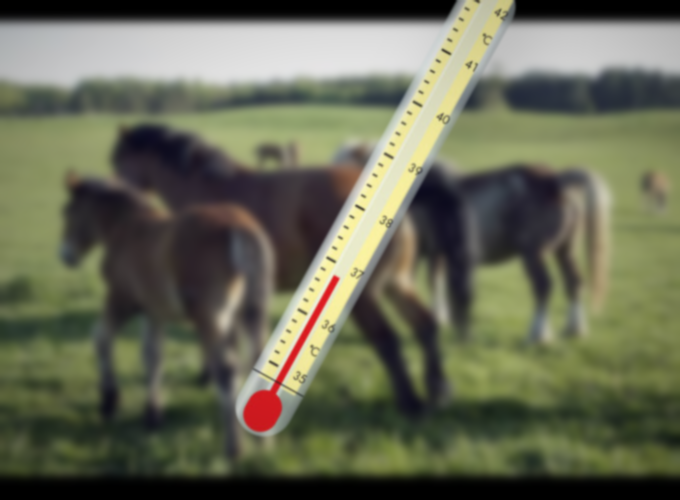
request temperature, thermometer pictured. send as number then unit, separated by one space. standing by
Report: 36.8 °C
